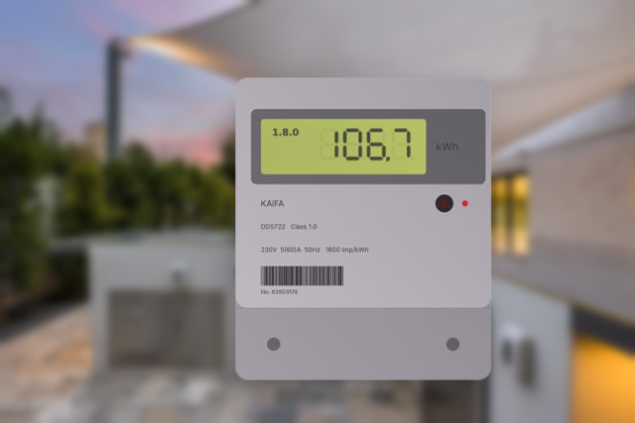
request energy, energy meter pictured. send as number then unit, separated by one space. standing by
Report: 106.7 kWh
